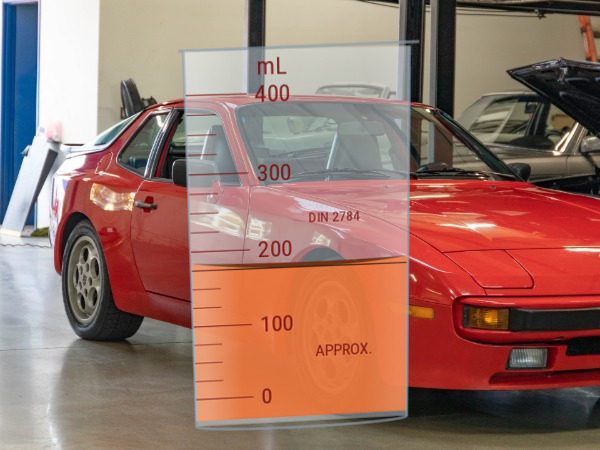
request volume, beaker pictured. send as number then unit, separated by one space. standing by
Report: 175 mL
